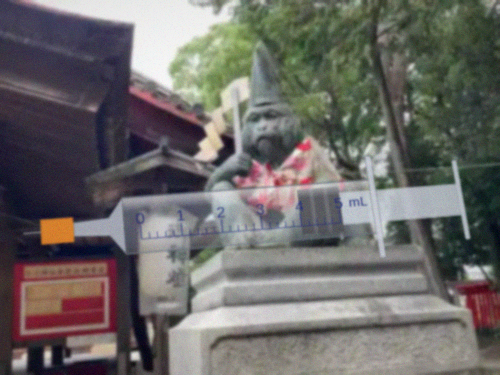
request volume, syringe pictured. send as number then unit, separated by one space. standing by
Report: 4 mL
